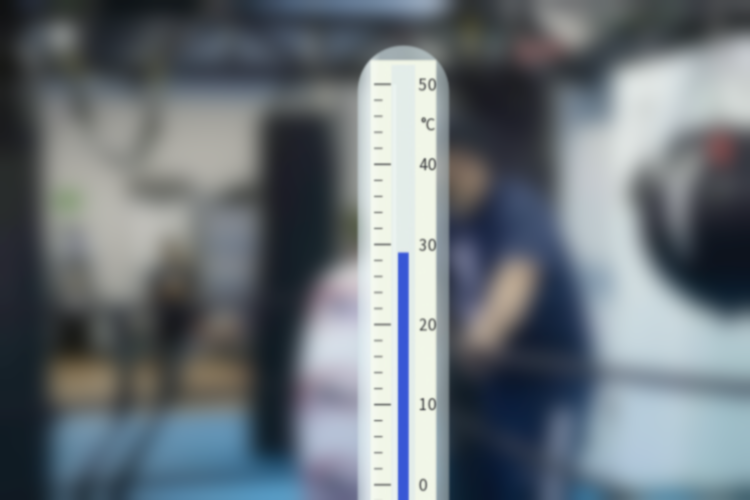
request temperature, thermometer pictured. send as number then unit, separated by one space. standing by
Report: 29 °C
